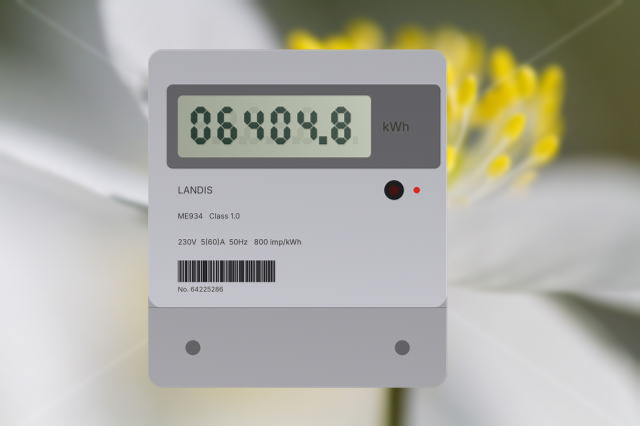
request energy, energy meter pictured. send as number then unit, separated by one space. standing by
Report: 6404.8 kWh
